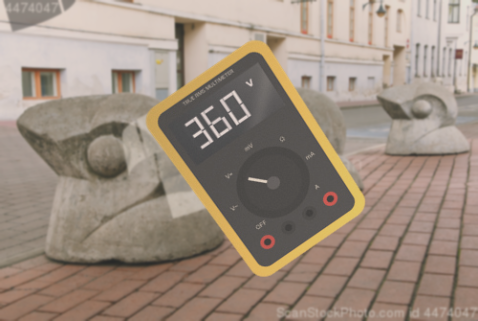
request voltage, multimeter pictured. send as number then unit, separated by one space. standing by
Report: 360 V
